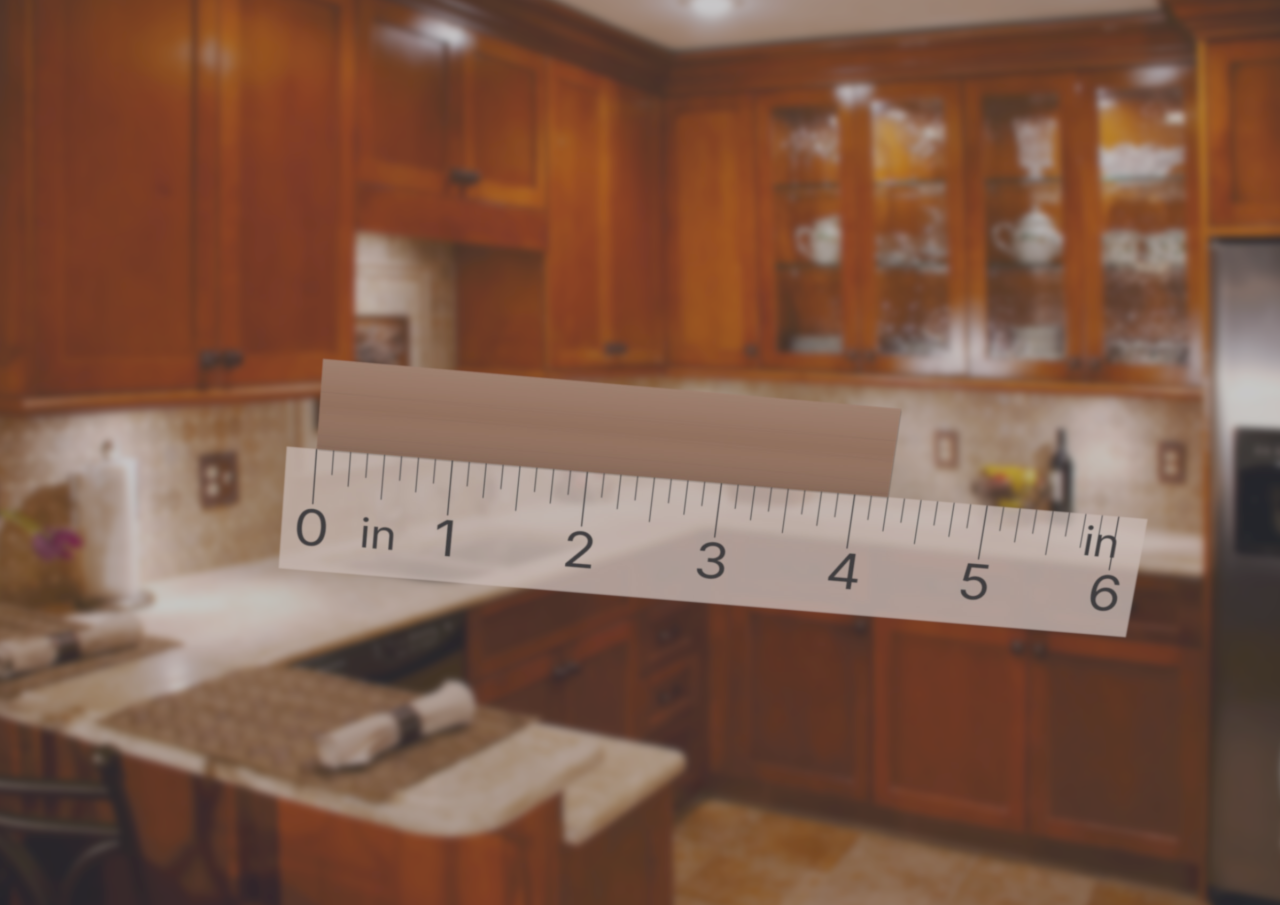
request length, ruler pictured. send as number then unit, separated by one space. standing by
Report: 4.25 in
